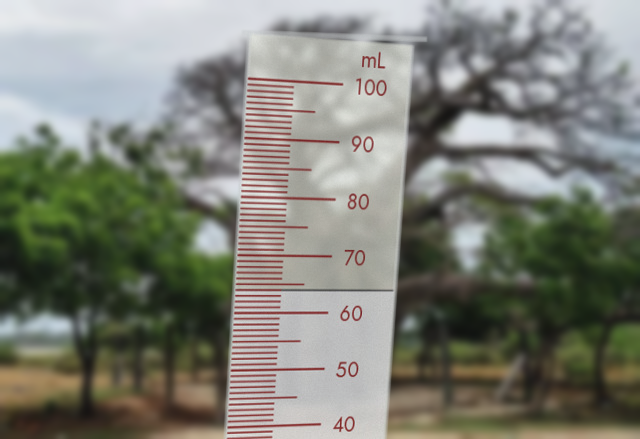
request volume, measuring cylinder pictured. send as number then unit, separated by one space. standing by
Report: 64 mL
